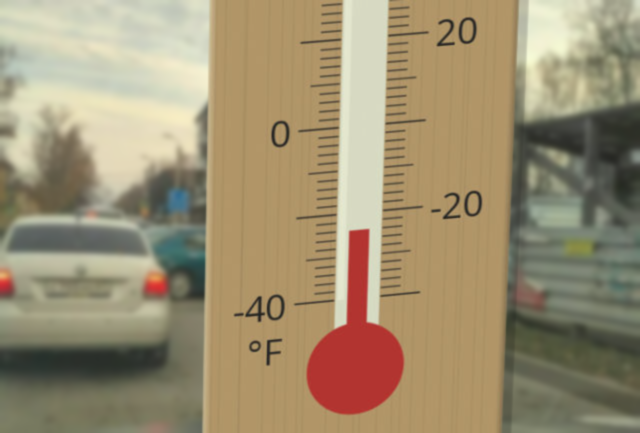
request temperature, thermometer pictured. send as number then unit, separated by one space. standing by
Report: -24 °F
